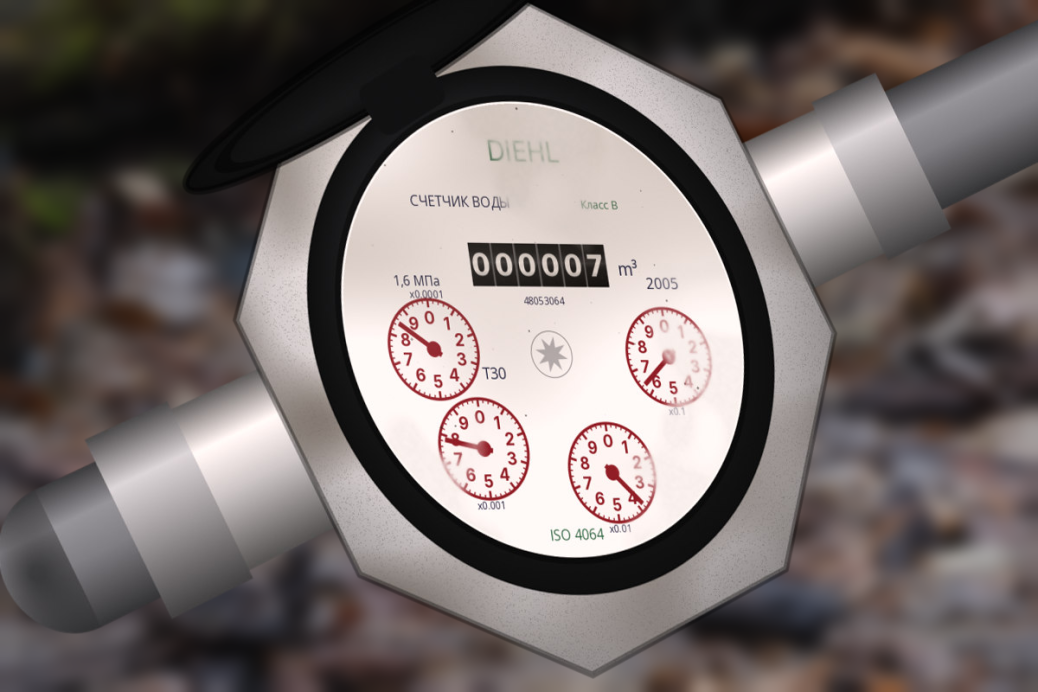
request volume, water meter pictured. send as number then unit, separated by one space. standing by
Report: 7.6378 m³
